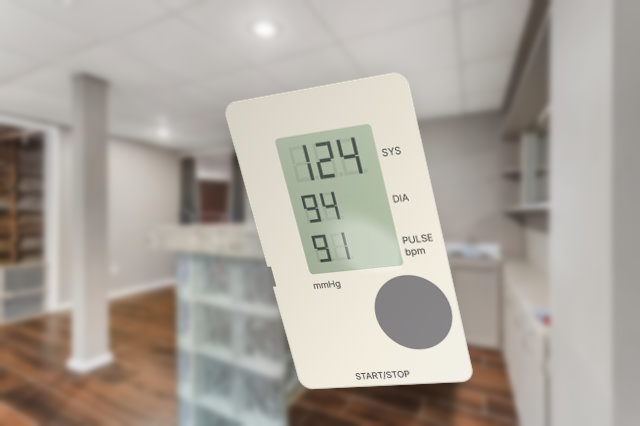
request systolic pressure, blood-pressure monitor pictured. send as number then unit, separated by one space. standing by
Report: 124 mmHg
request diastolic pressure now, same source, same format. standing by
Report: 94 mmHg
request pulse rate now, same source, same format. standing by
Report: 91 bpm
